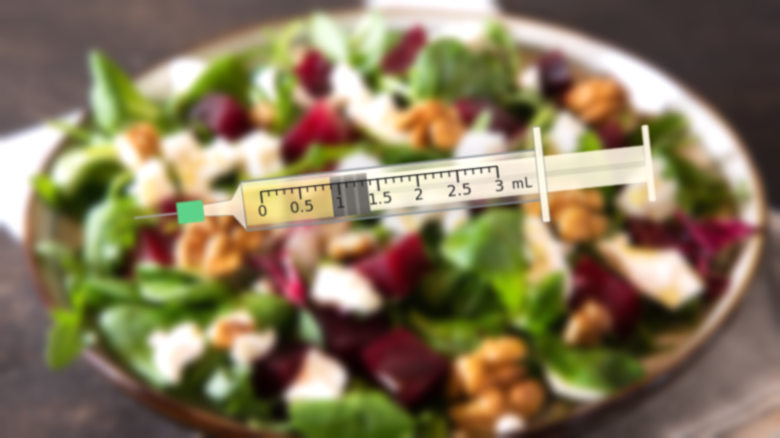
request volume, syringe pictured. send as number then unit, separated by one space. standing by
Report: 0.9 mL
